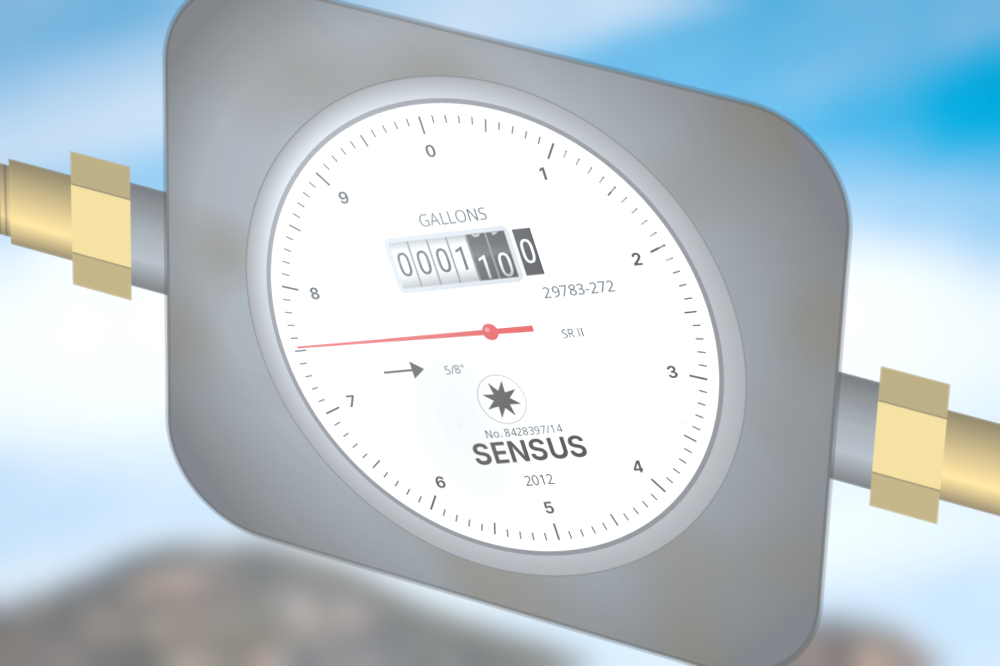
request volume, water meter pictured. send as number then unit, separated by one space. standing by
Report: 1097.5 gal
